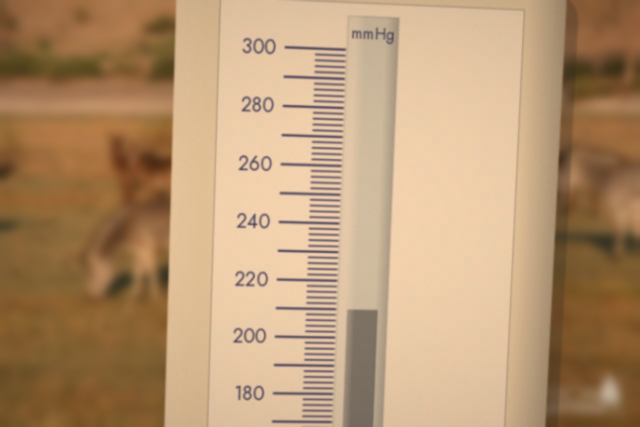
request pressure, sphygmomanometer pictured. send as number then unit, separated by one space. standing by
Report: 210 mmHg
